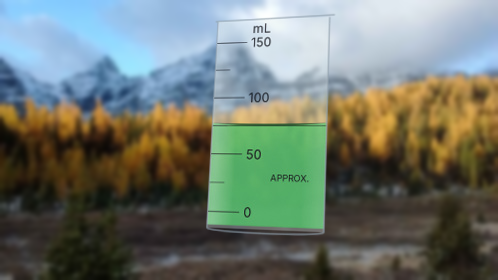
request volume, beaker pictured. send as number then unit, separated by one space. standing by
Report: 75 mL
